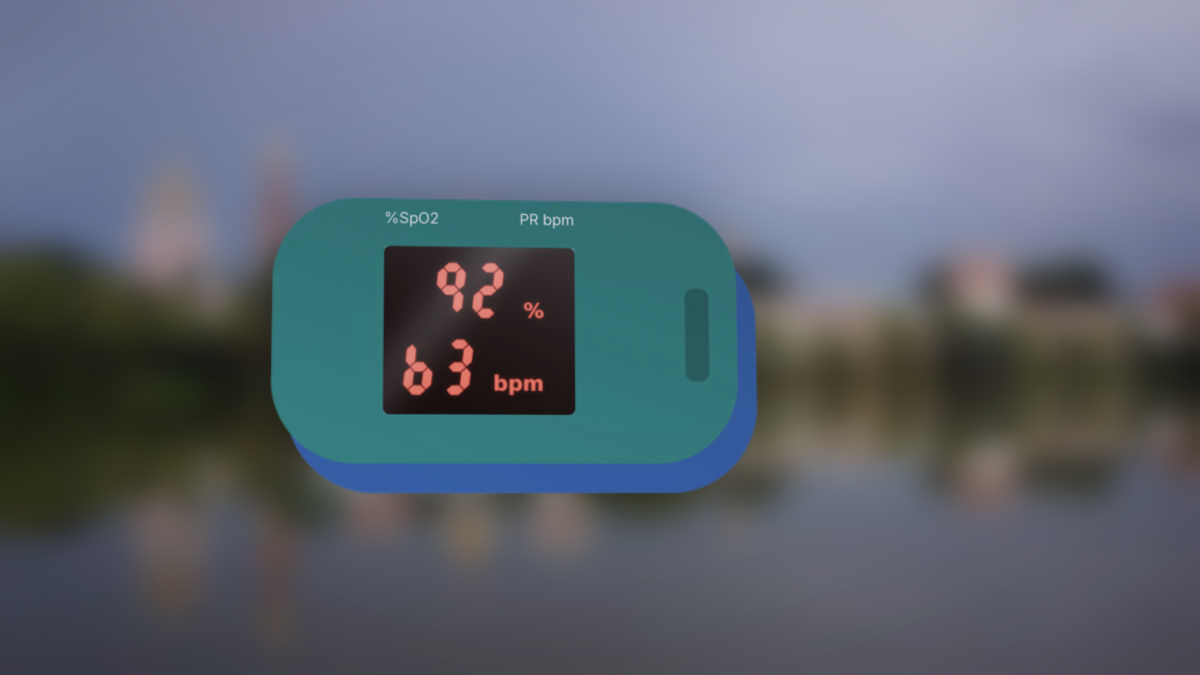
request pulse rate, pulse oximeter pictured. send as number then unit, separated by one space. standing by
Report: 63 bpm
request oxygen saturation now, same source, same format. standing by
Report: 92 %
